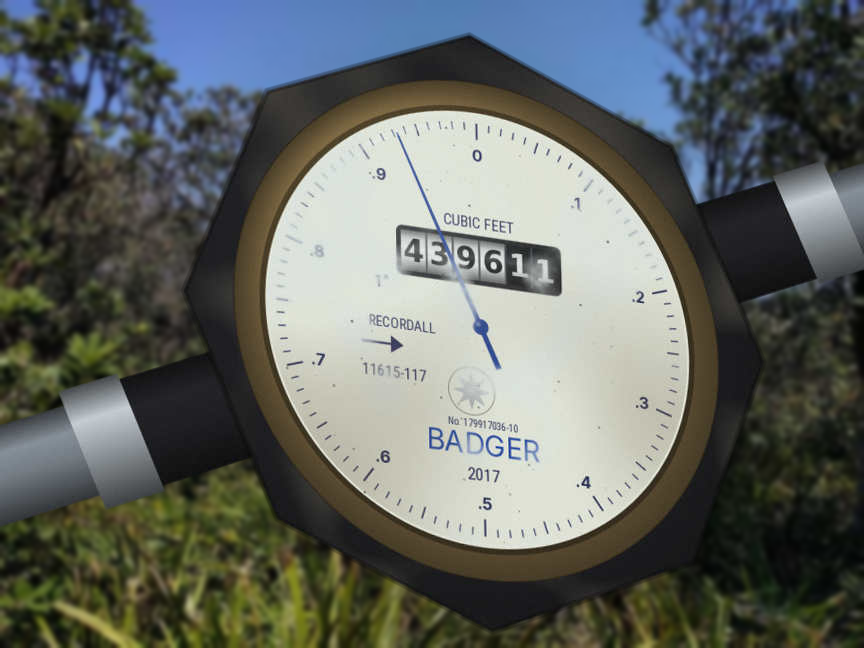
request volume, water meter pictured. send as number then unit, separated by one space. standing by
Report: 439610.93 ft³
